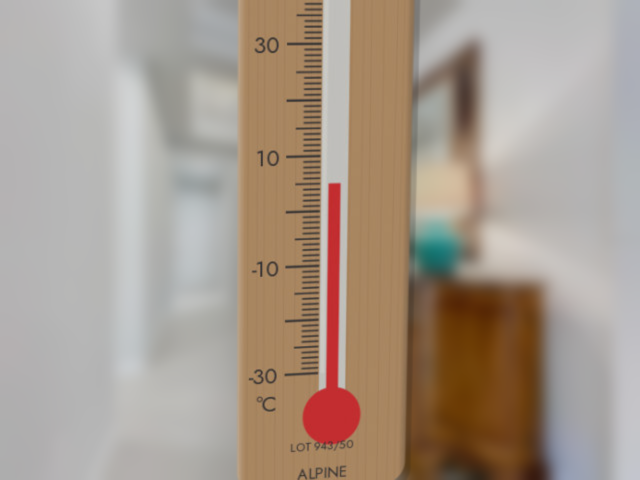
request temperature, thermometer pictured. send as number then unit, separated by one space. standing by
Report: 5 °C
